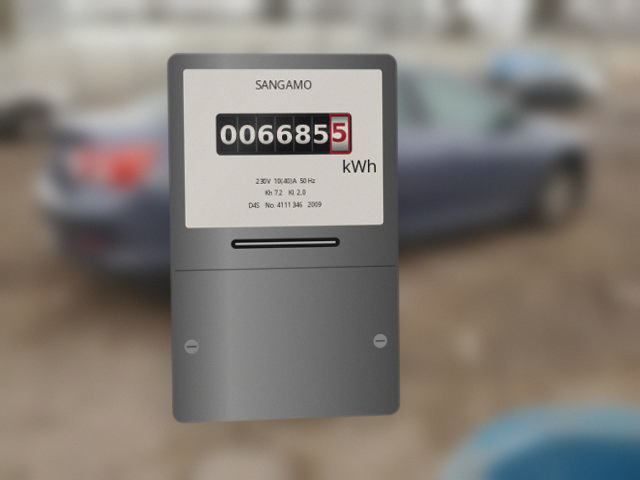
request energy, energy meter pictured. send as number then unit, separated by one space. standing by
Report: 6685.5 kWh
